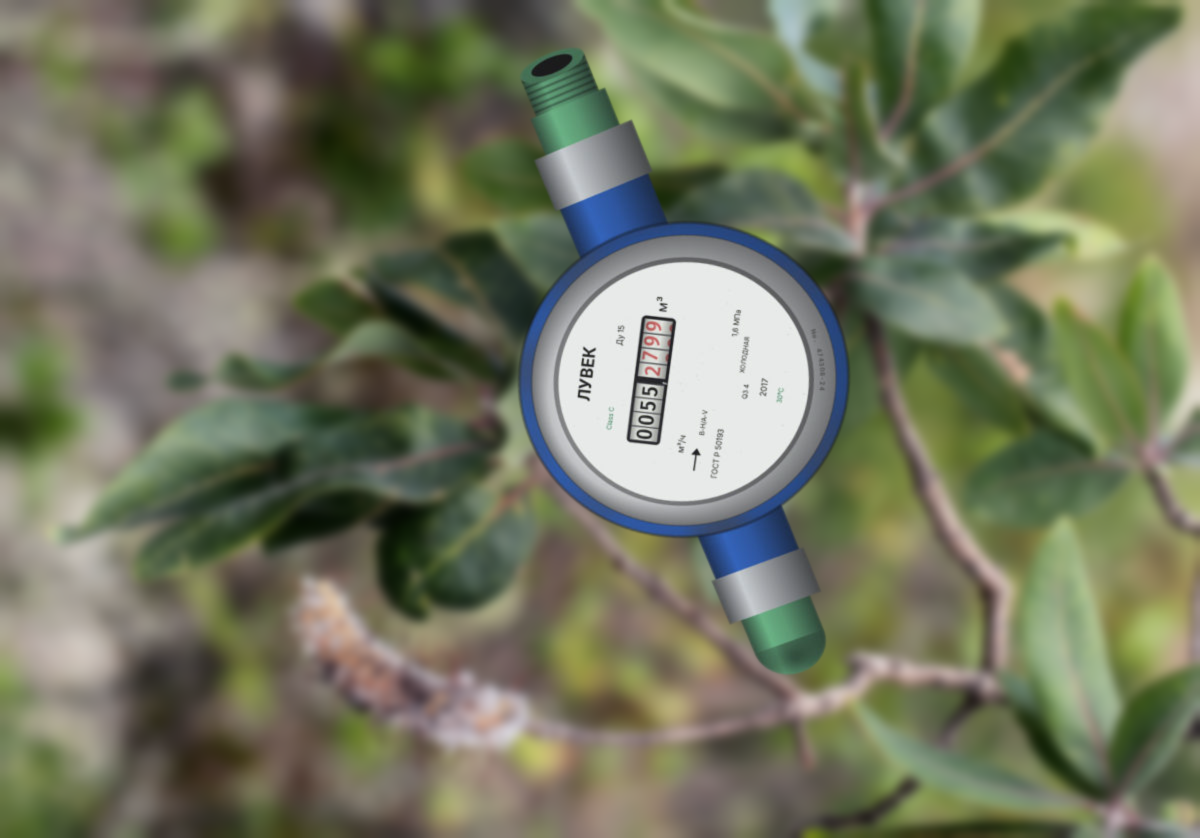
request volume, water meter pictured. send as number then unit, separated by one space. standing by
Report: 55.2799 m³
